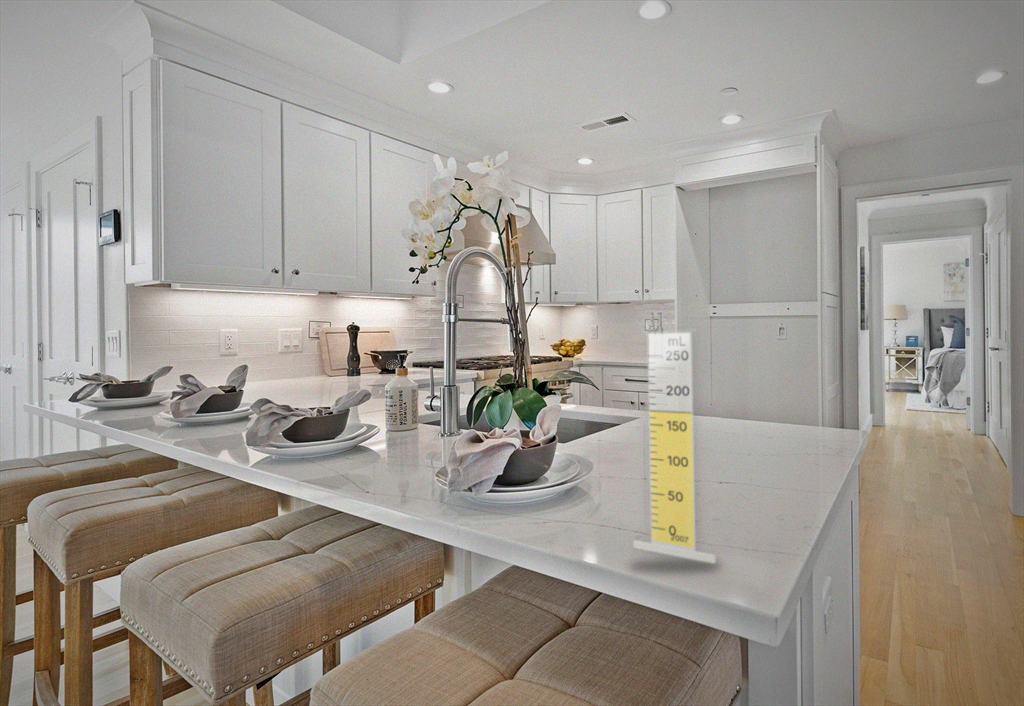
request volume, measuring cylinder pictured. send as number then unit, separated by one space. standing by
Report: 170 mL
